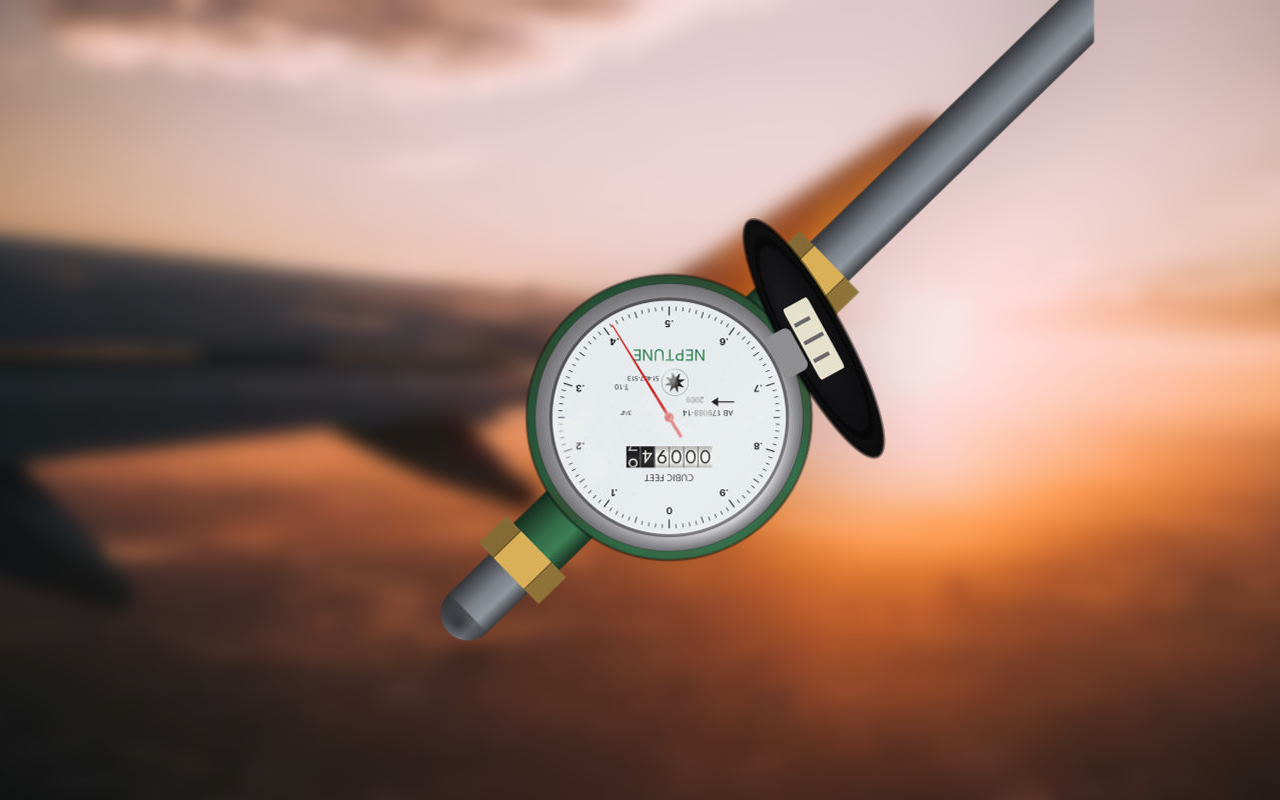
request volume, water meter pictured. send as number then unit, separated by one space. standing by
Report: 946.41 ft³
